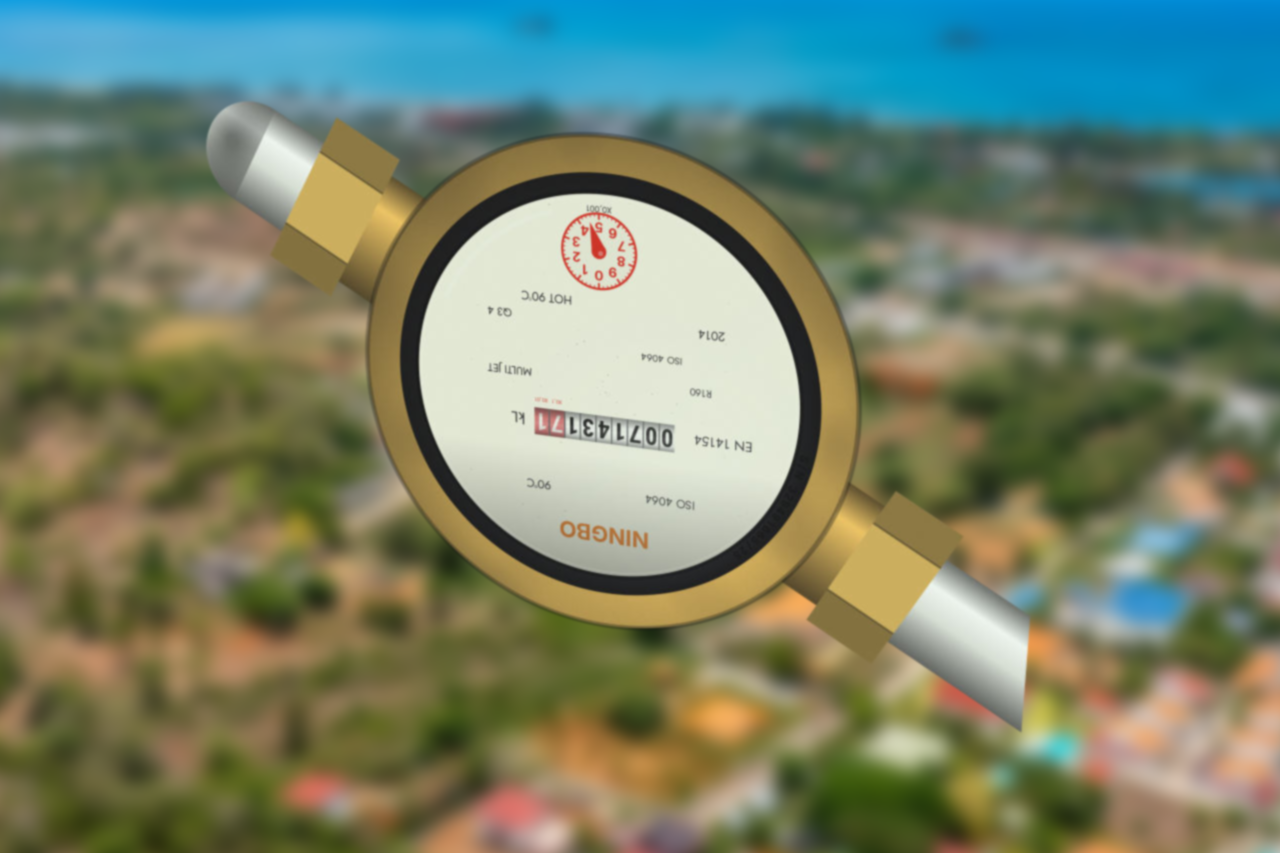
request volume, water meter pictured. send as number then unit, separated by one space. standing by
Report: 71431.714 kL
